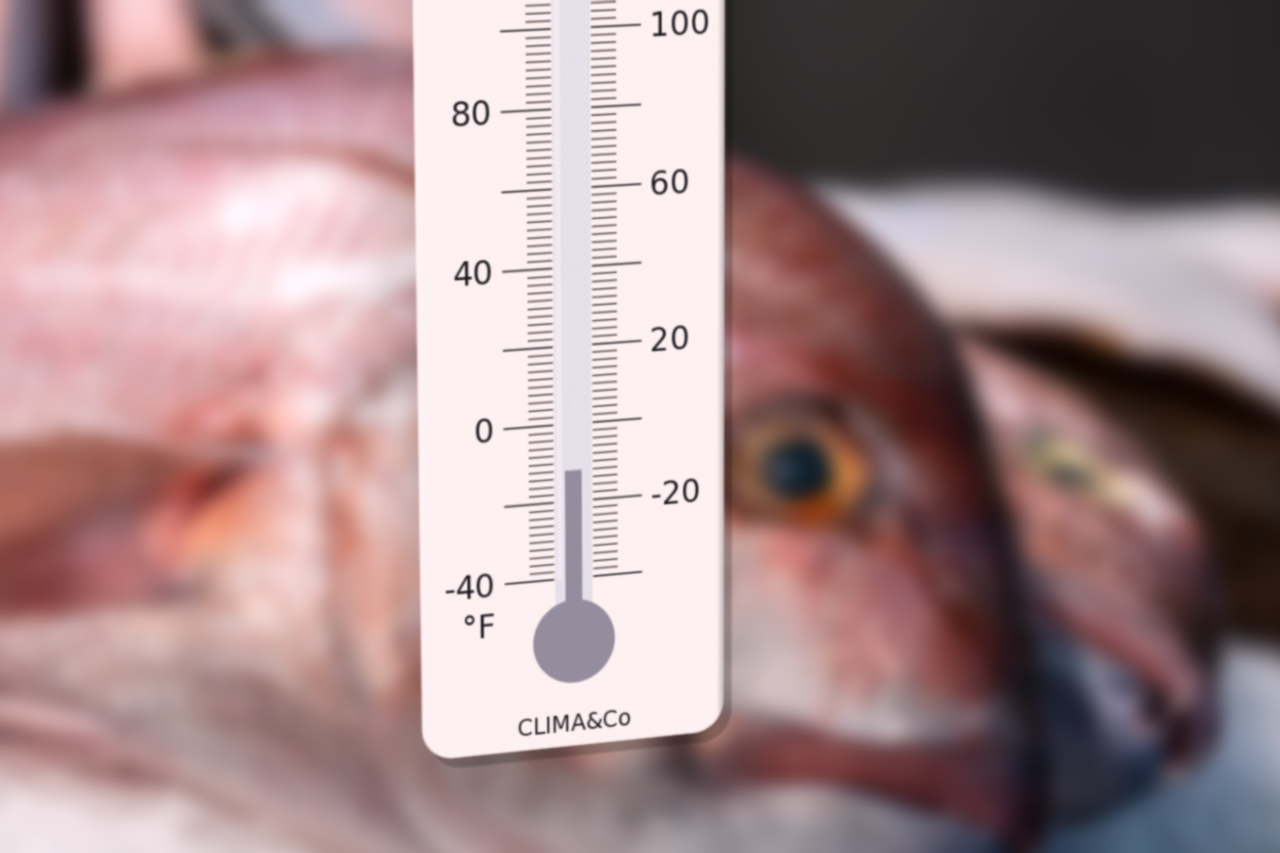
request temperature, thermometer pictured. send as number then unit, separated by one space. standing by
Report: -12 °F
